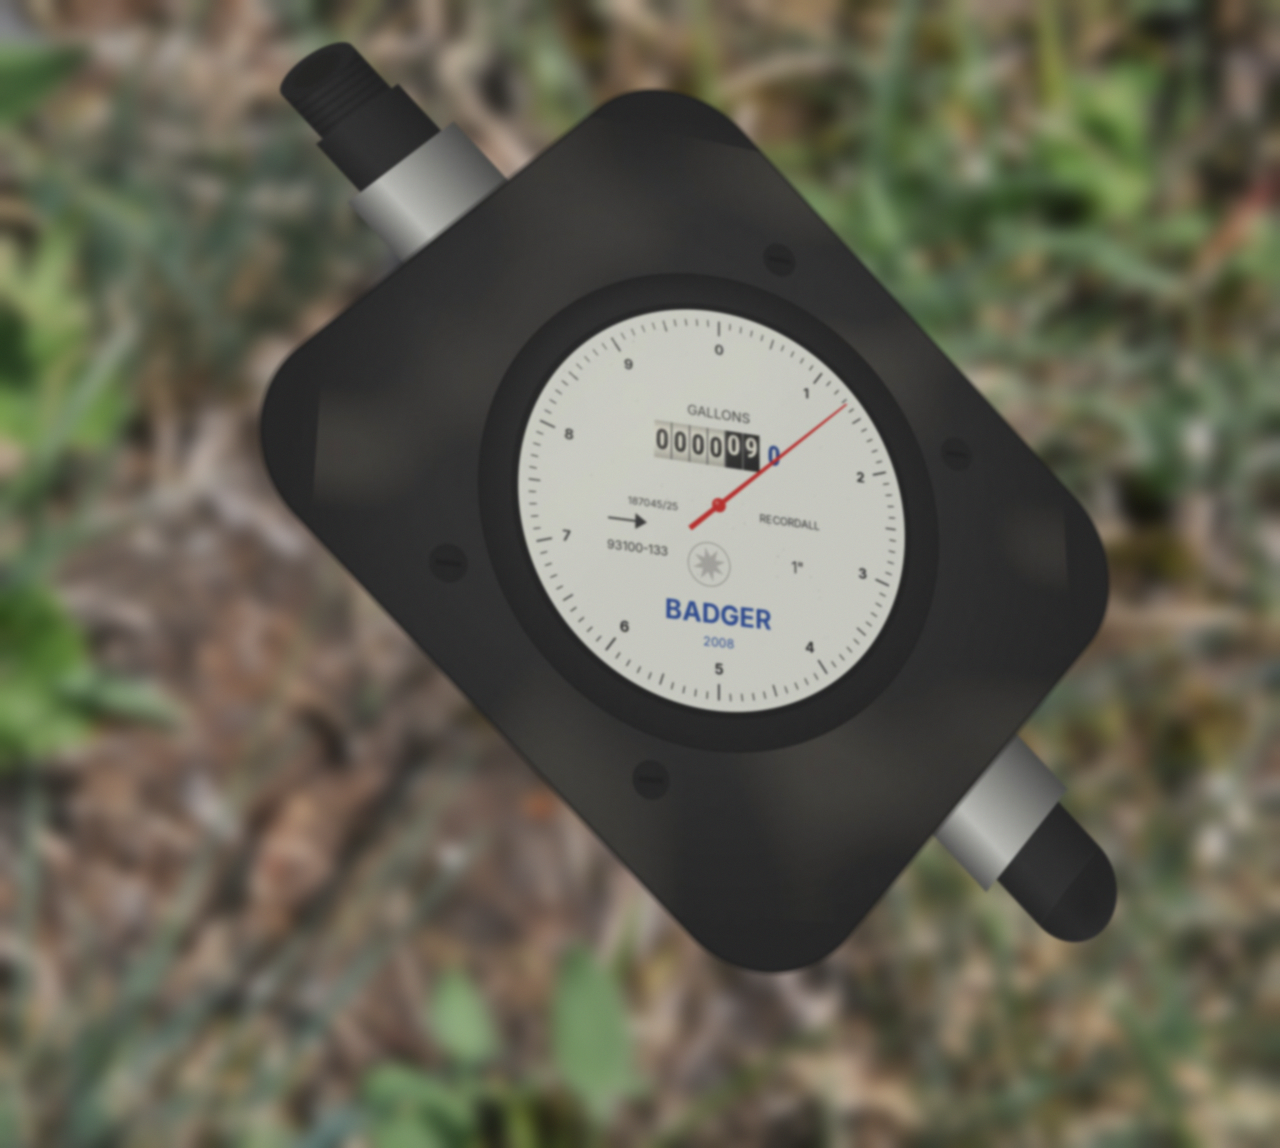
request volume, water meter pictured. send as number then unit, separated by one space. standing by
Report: 91.3 gal
